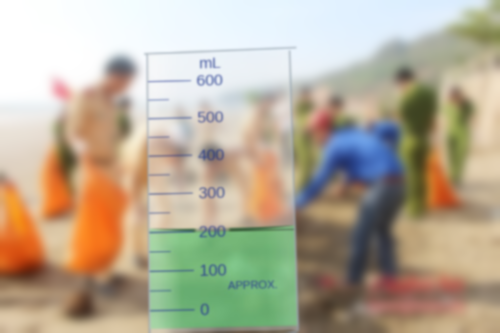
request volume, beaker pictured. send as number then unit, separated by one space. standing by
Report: 200 mL
